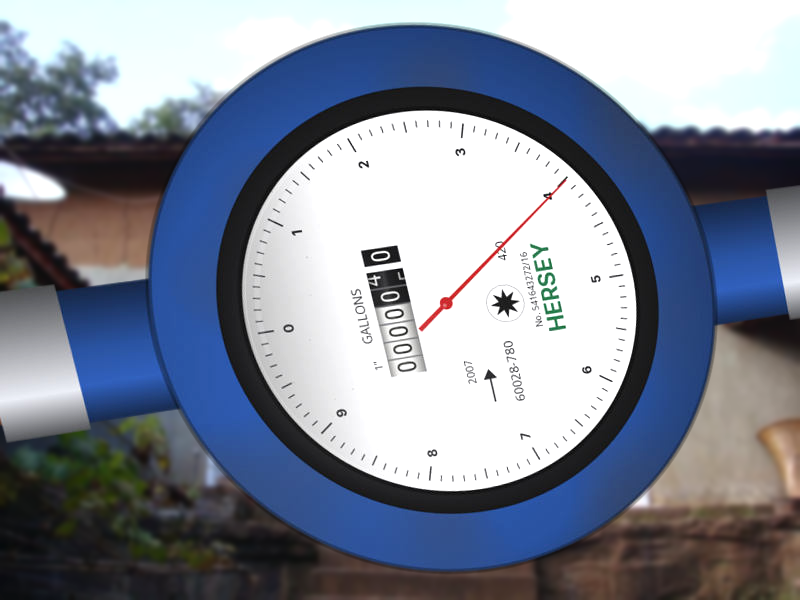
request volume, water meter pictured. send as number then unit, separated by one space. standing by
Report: 44.0 gal
